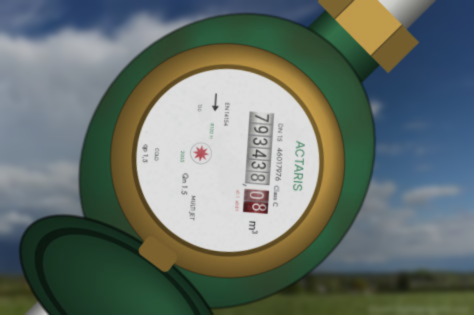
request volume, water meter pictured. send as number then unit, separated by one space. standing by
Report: 793438.08 m³
